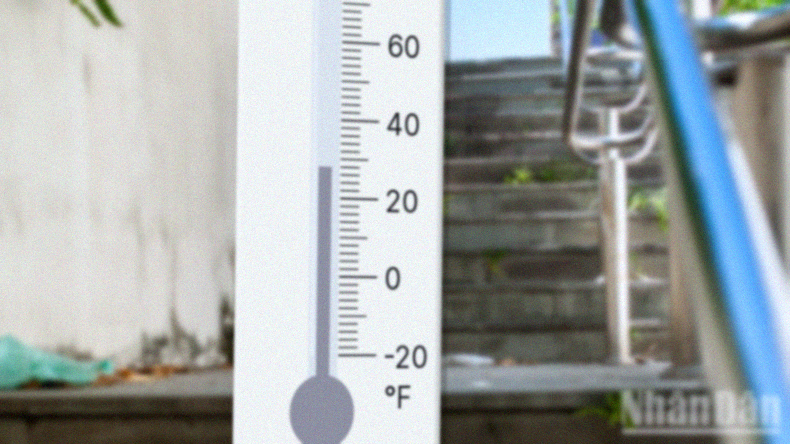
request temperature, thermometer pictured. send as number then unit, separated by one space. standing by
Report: 28 °F
